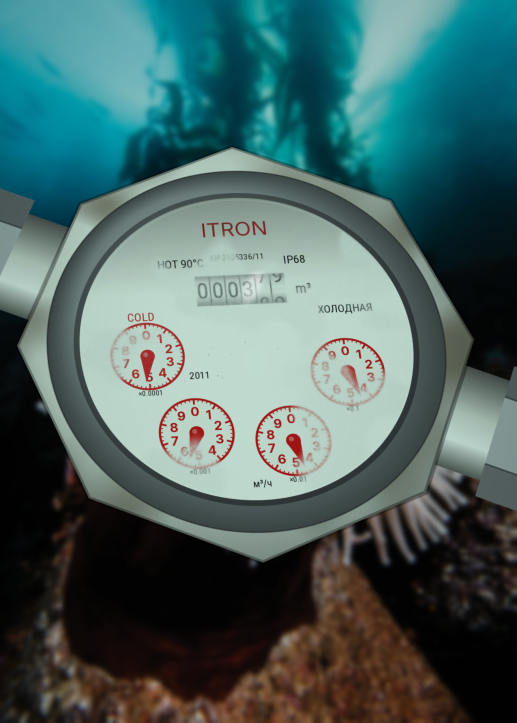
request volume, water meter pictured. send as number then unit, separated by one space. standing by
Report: 379.4455 m³
